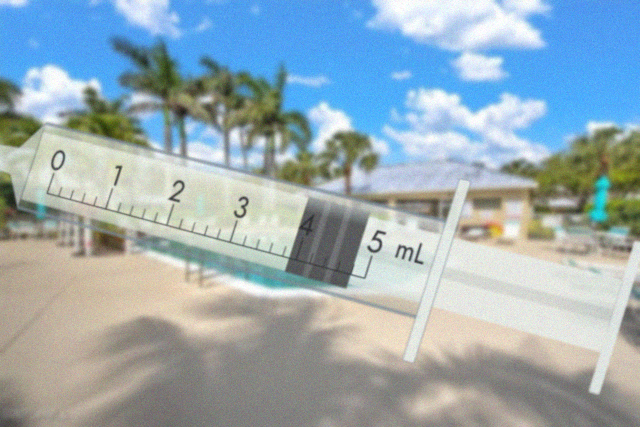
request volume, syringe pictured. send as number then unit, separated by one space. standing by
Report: 3.9 mL
